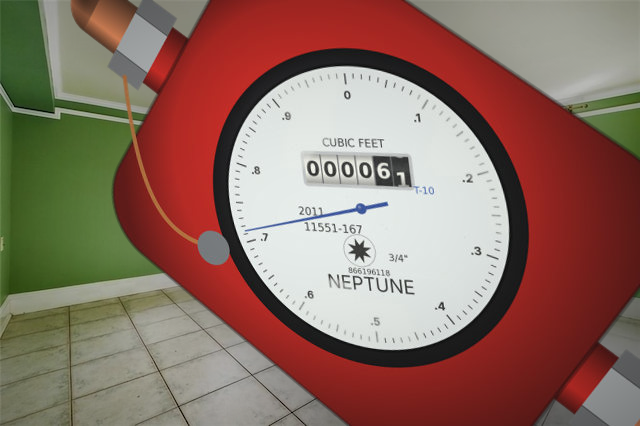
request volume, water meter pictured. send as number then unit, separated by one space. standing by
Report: 60.71 ft³
